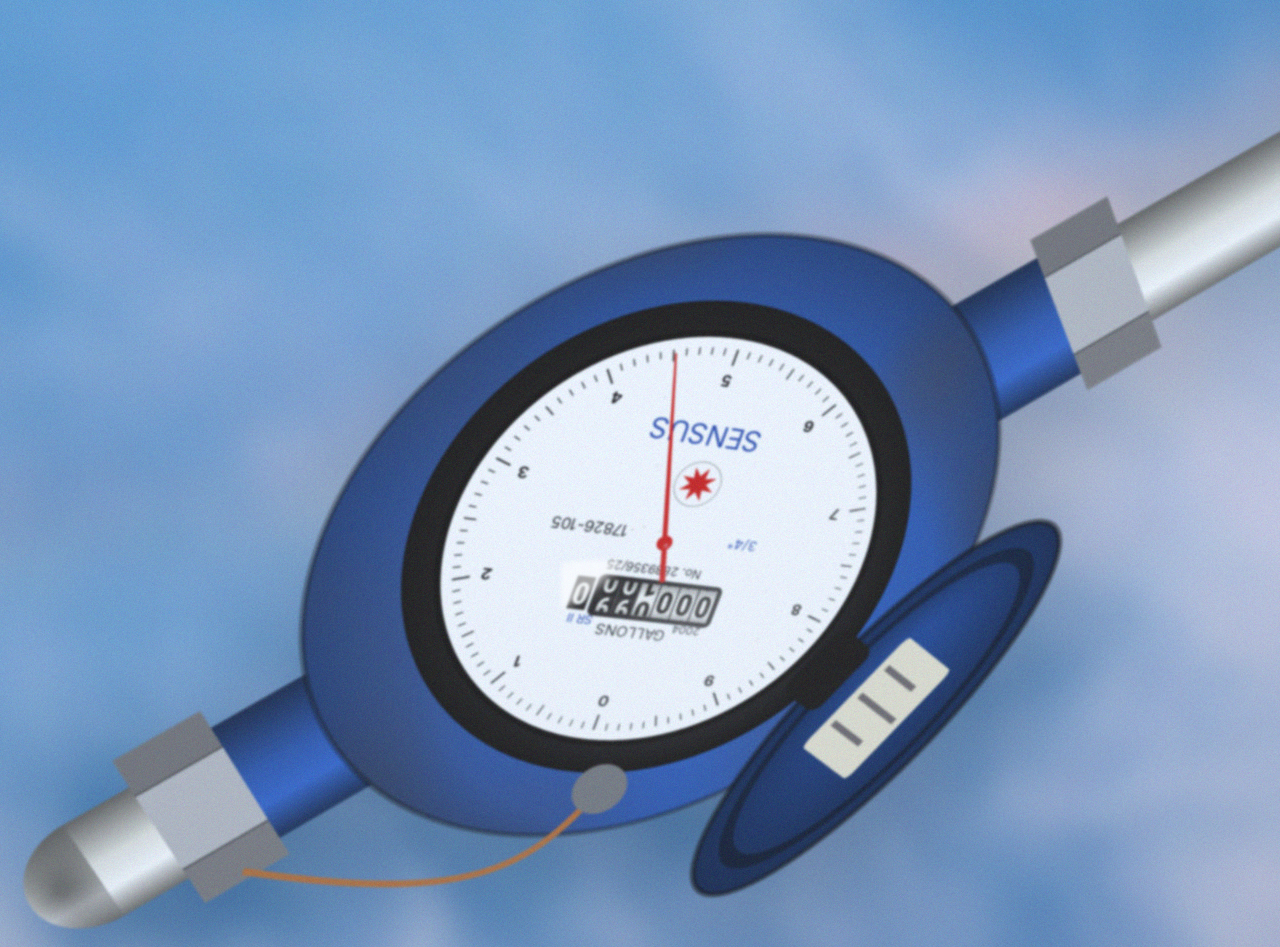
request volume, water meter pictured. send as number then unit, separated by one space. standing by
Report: 994.5 gal
